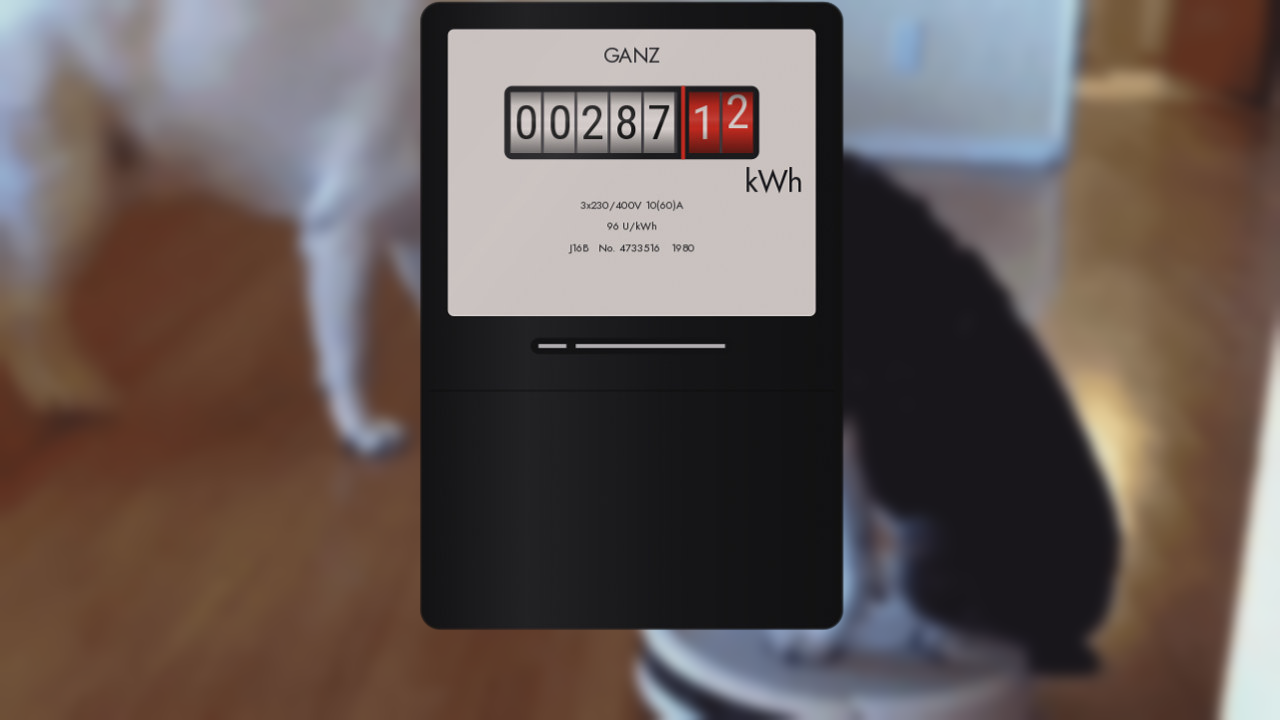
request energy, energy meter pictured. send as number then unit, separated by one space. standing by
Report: 287.12 kWh
